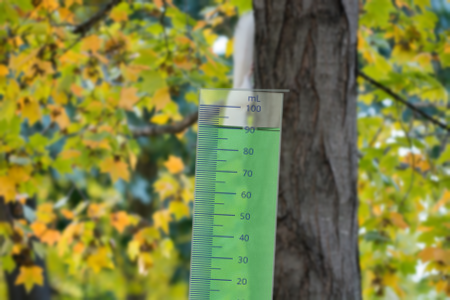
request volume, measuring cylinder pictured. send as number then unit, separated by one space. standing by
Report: 90 mL
